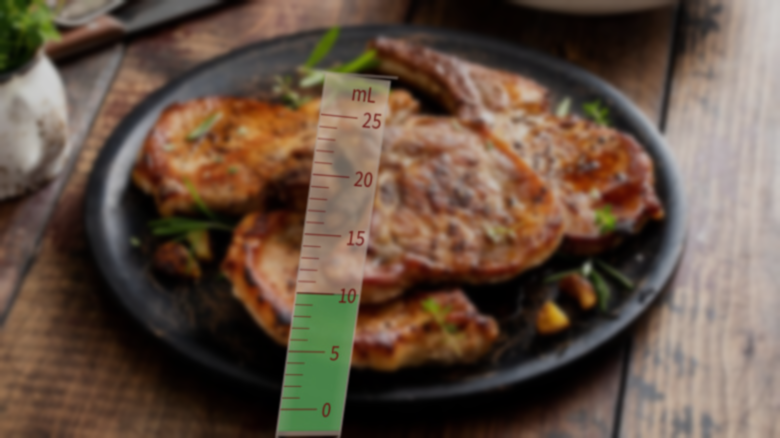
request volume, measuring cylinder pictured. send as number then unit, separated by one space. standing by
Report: 10 mL
